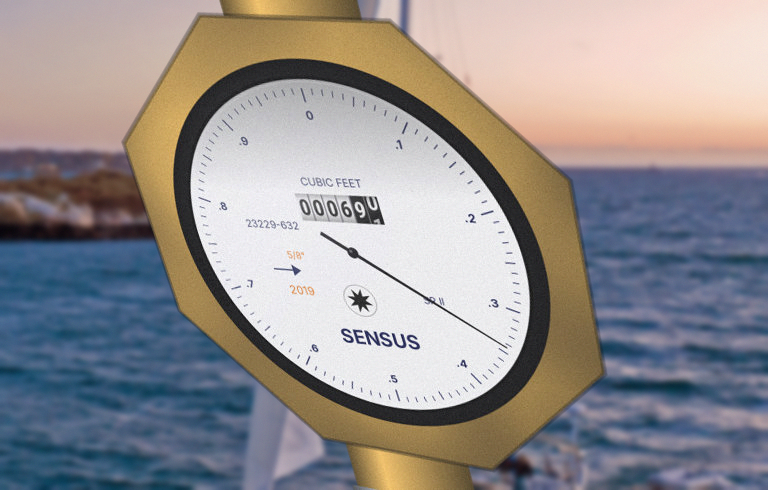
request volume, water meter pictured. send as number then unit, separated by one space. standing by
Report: 690.34 ft³
